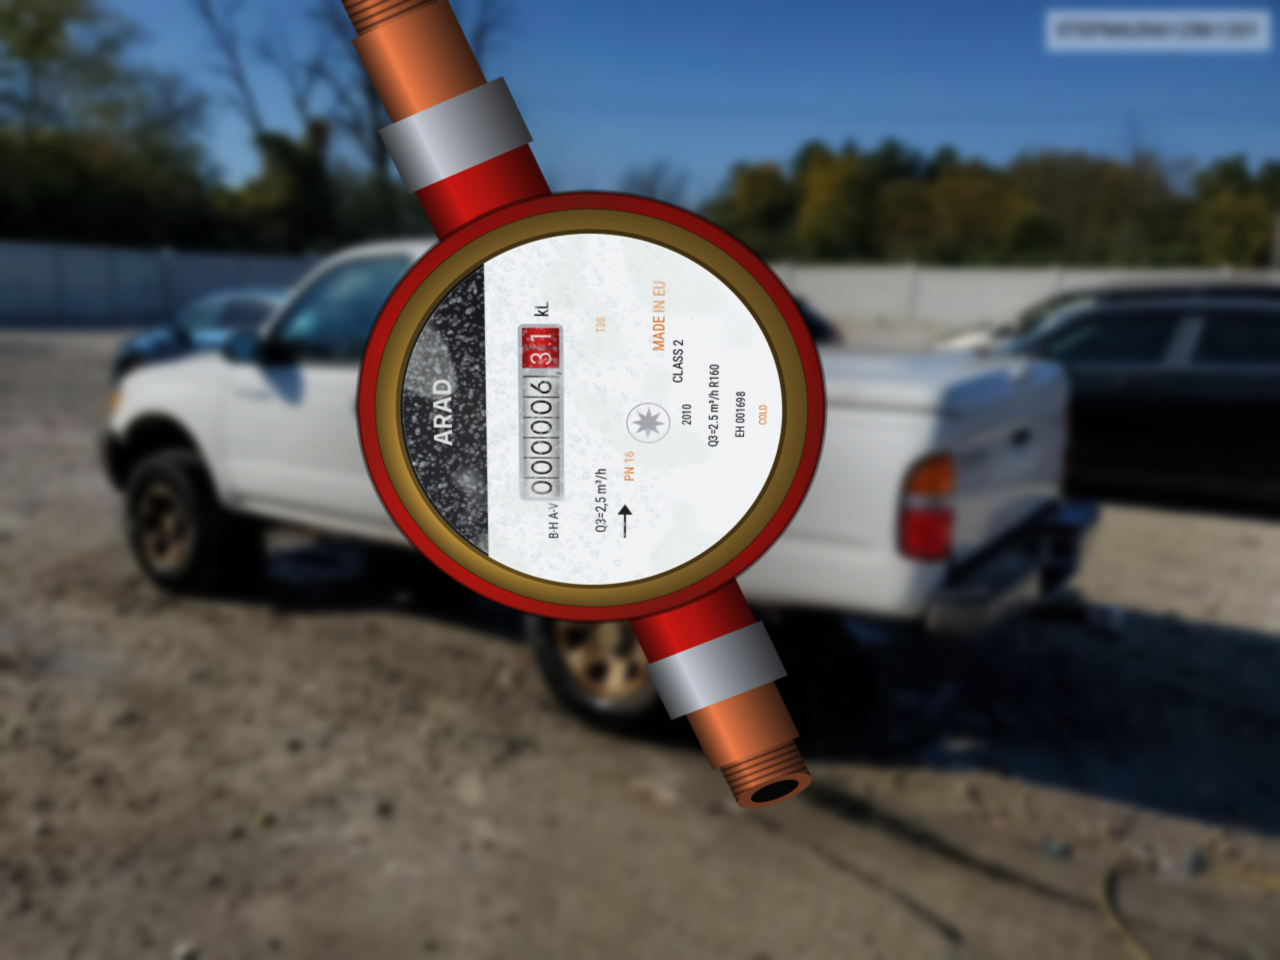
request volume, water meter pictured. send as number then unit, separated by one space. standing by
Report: 6.31 kL
